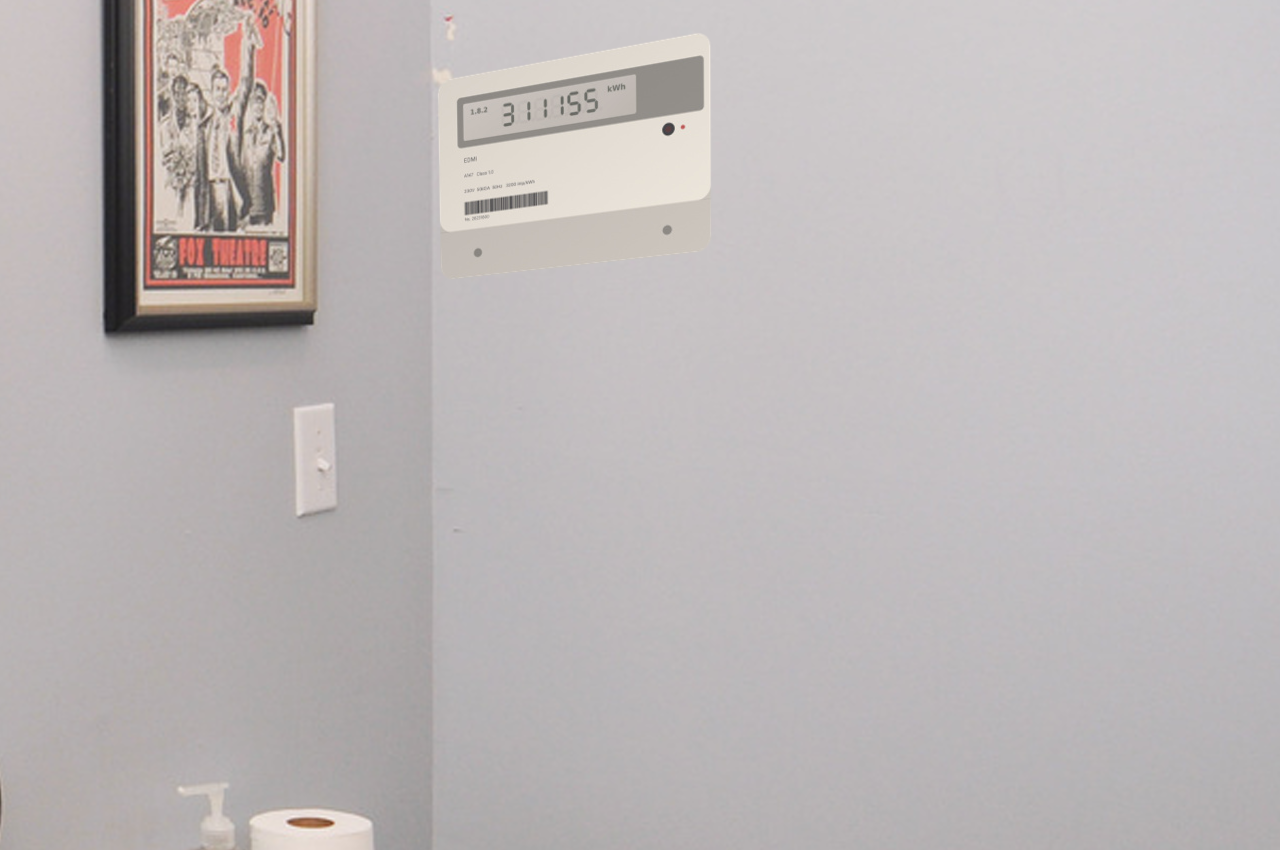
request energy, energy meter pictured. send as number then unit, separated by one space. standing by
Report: 311155 kWh
